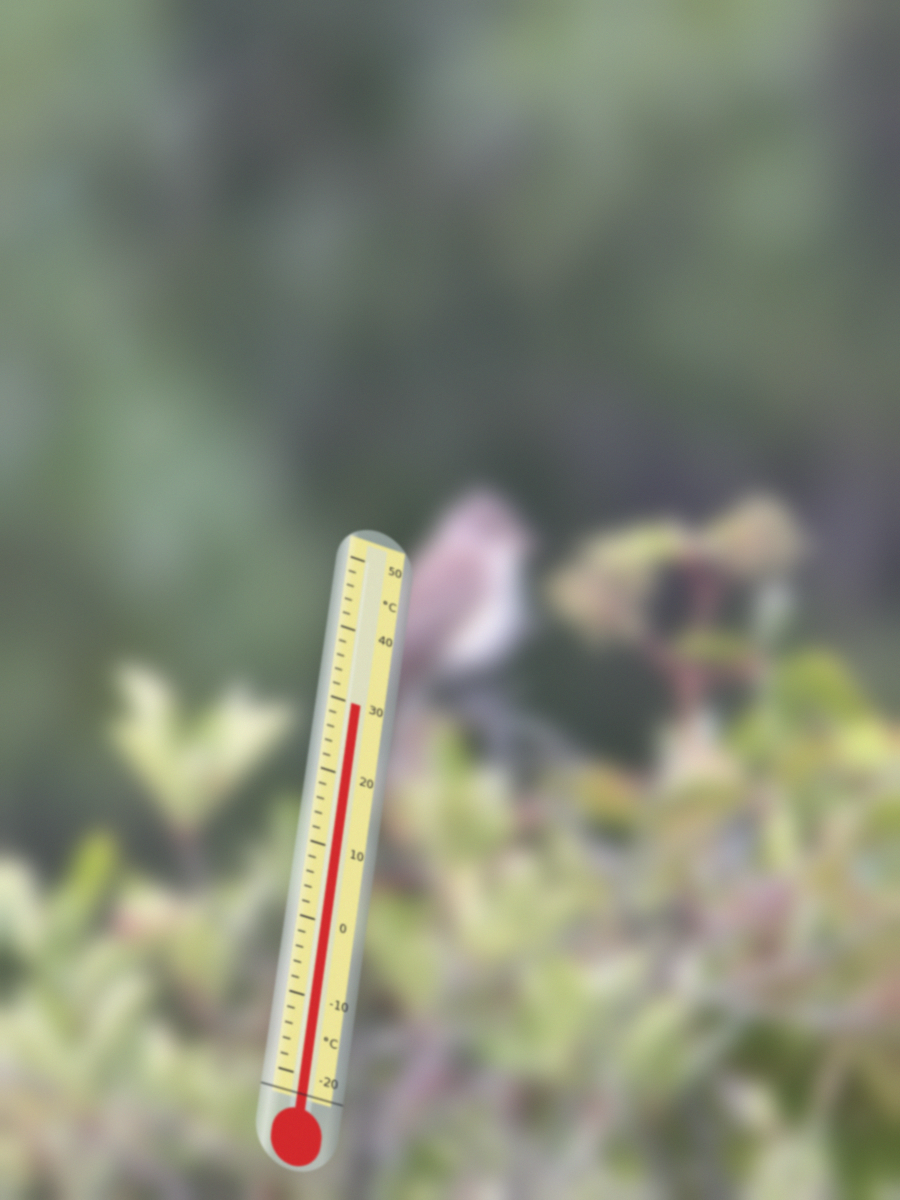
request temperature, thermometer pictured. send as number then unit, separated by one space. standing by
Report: 30 °C
